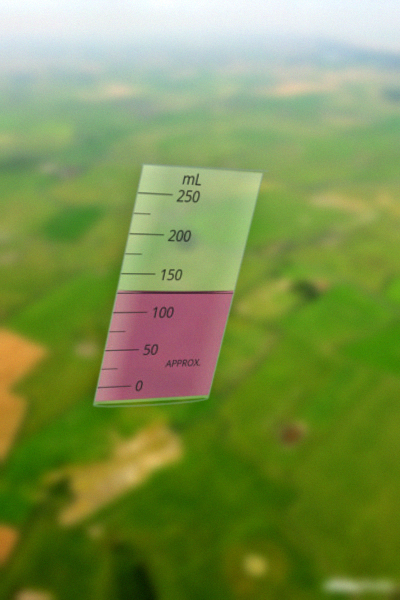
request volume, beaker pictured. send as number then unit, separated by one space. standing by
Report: 125 mL
